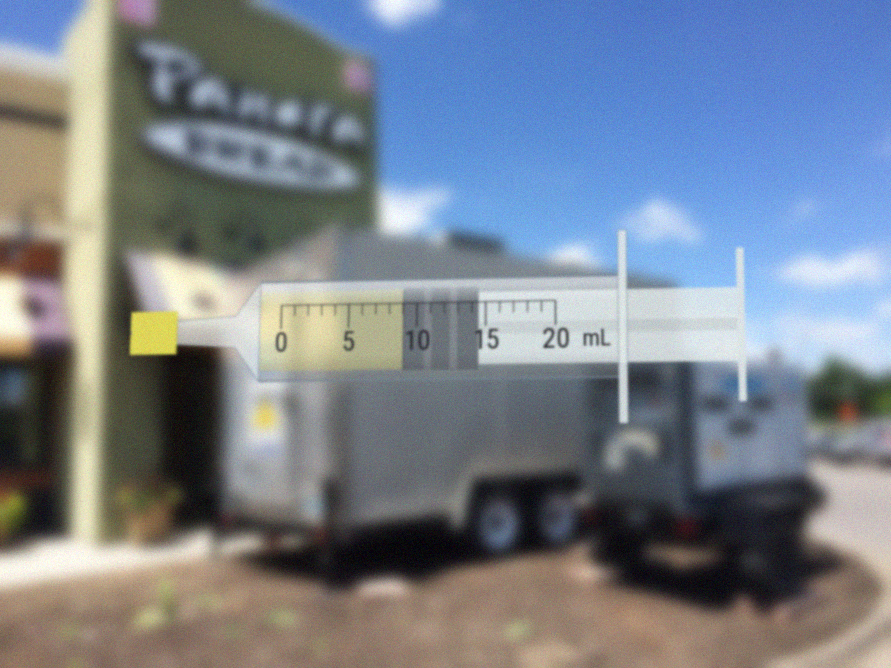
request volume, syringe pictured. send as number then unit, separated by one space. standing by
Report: 9 mL
